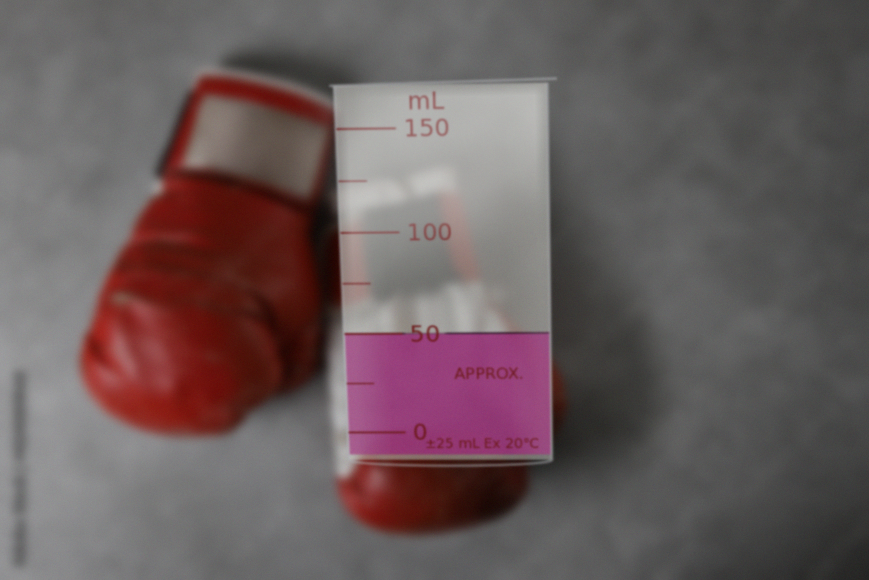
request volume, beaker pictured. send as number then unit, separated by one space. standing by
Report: 50 mL
